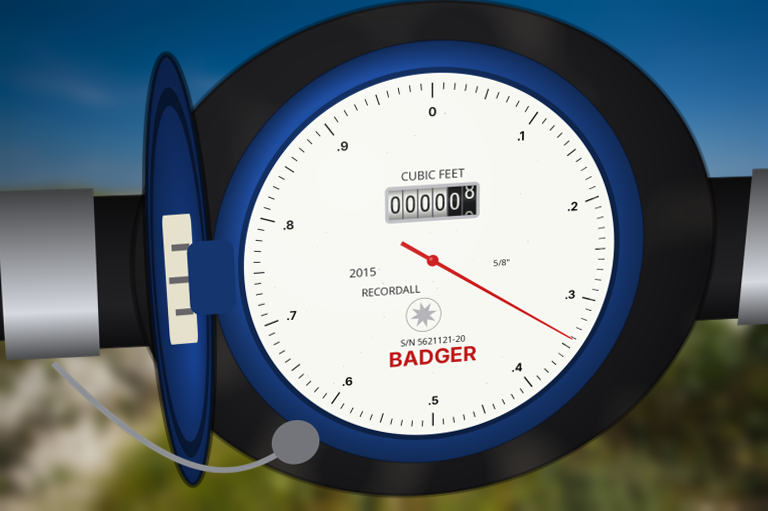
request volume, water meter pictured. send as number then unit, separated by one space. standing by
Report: 8.34 ft³
